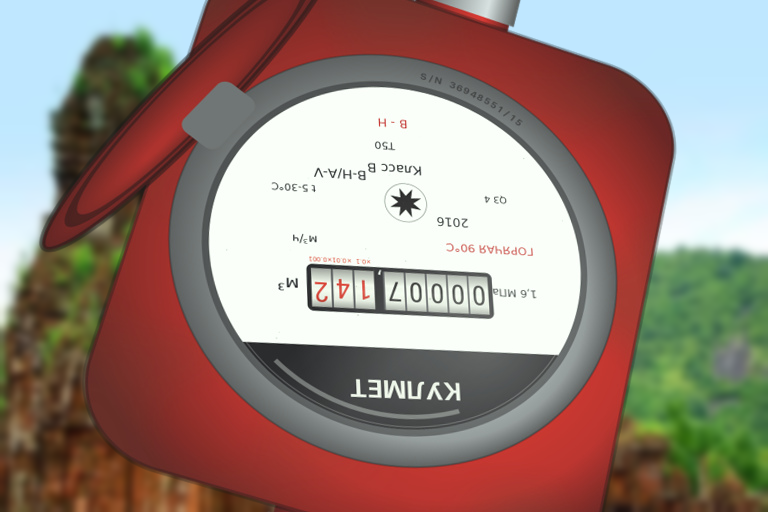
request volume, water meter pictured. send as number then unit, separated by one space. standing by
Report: 7.142 m³
